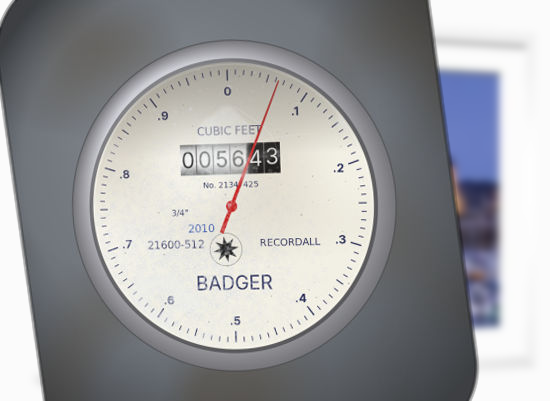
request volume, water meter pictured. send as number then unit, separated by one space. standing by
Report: 5643.06 ft³
